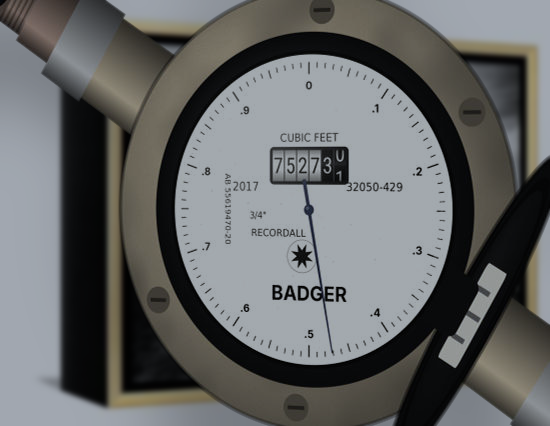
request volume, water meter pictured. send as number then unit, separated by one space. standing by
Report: 752730.47 ft³
